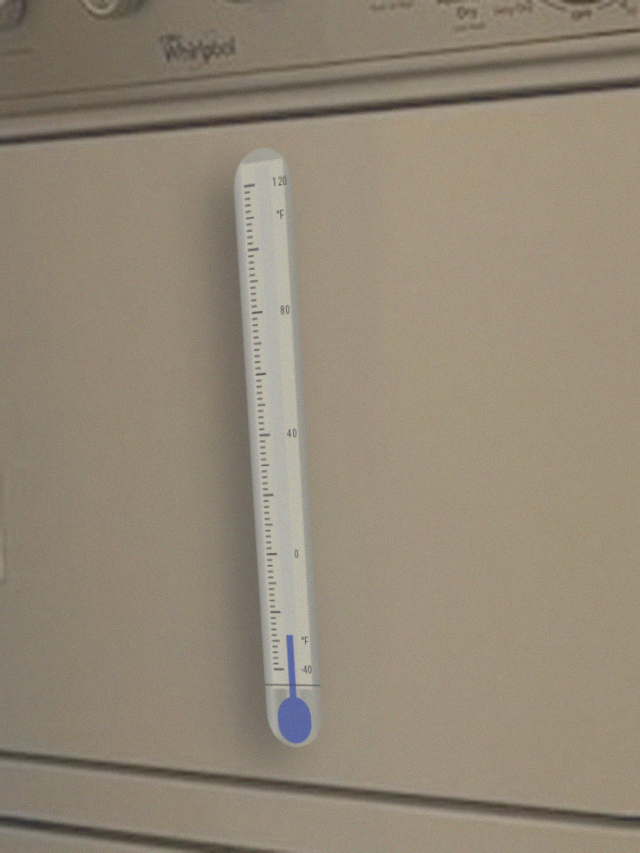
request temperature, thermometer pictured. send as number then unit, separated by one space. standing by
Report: -28 °F
